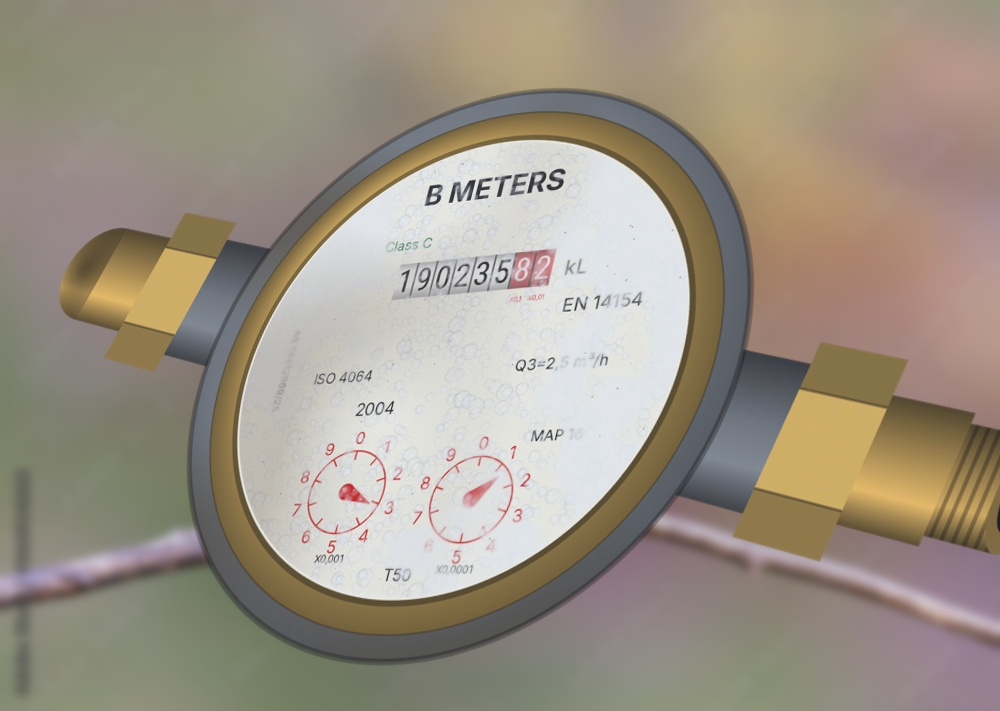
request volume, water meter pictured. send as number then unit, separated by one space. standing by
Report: 190235.8231 kL
